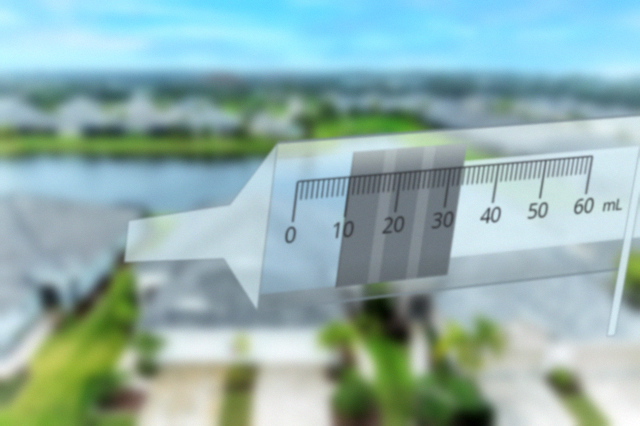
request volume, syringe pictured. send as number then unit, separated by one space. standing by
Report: 10 mL
